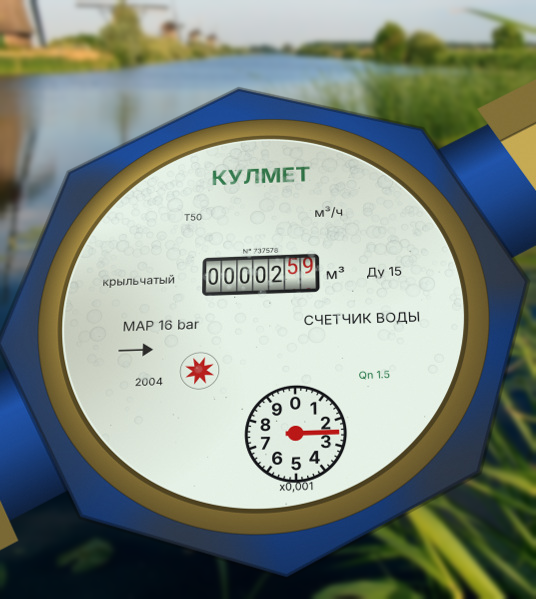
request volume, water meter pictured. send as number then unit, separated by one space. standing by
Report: 2.592 m³
